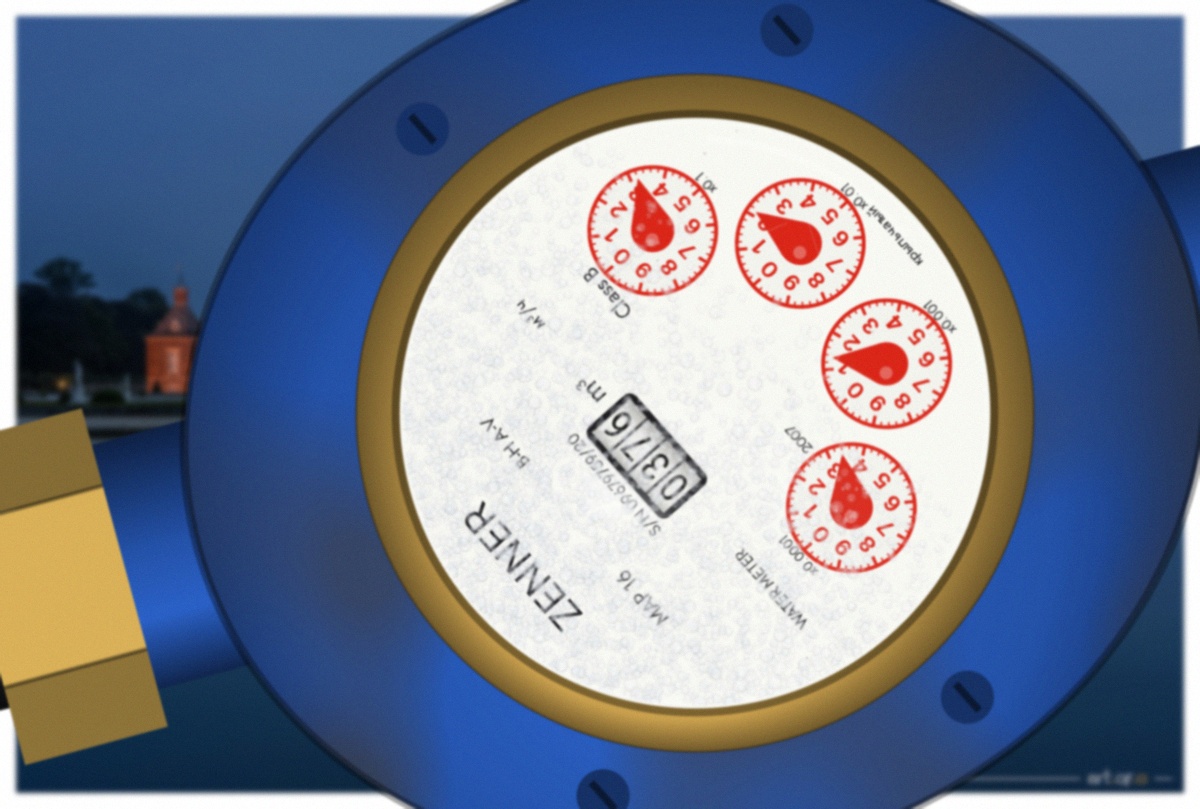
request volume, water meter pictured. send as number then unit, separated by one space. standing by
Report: 376.3213 m³
